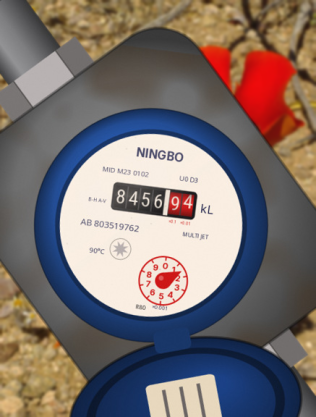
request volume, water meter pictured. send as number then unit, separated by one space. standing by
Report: 8456.941 kL
